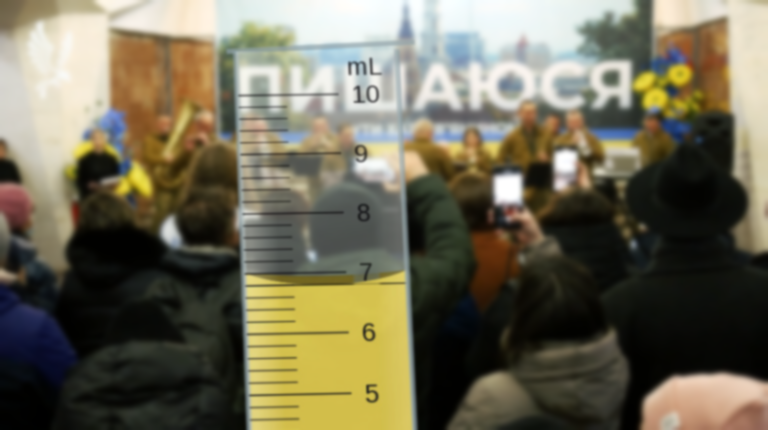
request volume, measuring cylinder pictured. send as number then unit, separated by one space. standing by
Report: 6.8 mL
